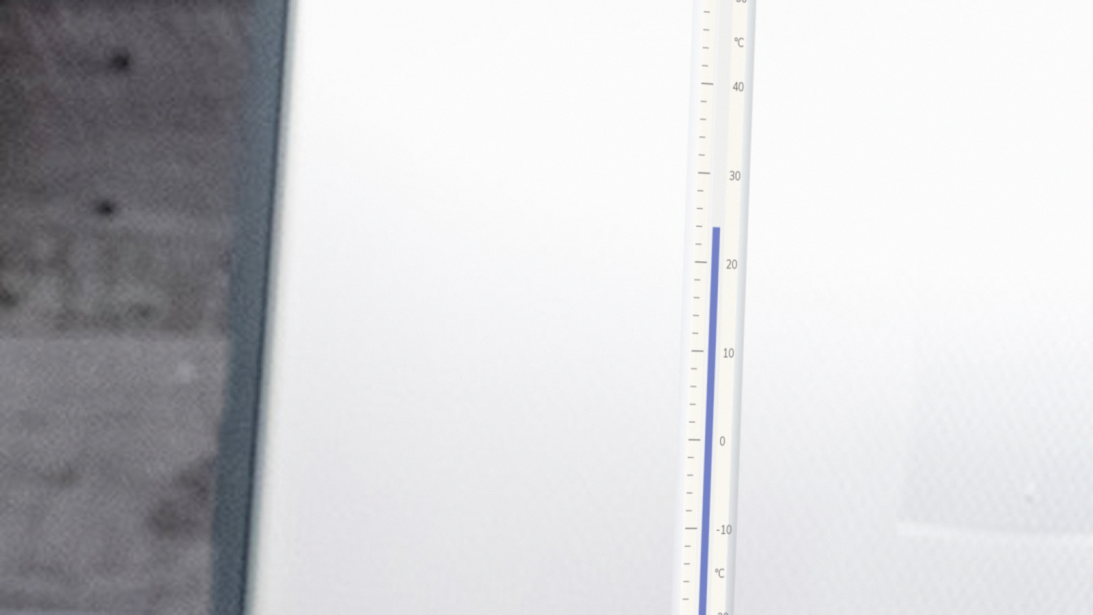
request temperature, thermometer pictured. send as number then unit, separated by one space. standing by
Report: 24 °C
